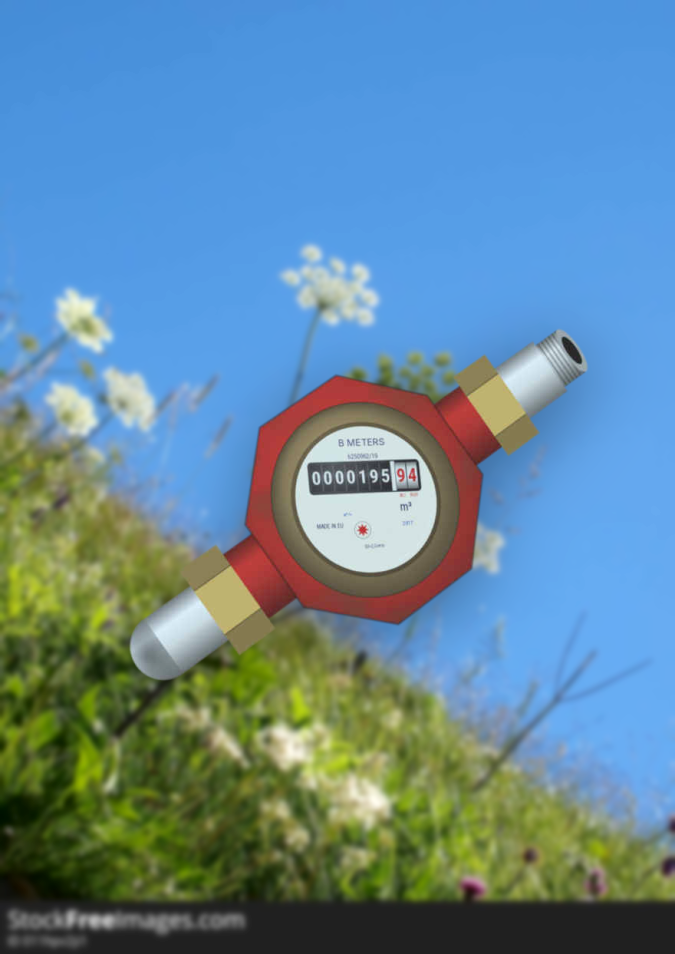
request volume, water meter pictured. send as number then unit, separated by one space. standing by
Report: 195.94 m³
